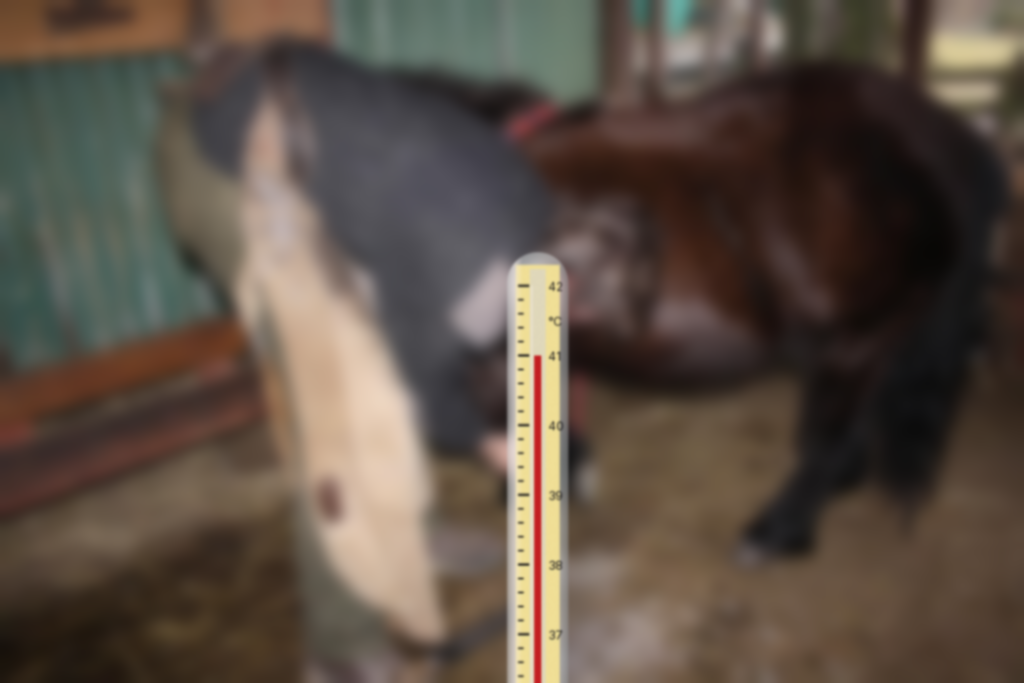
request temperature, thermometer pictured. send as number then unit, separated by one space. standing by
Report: 41 °C
